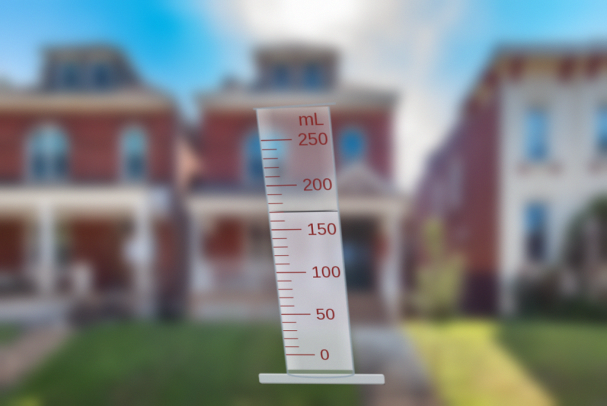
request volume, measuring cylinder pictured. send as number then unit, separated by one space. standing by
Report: 170 mL
